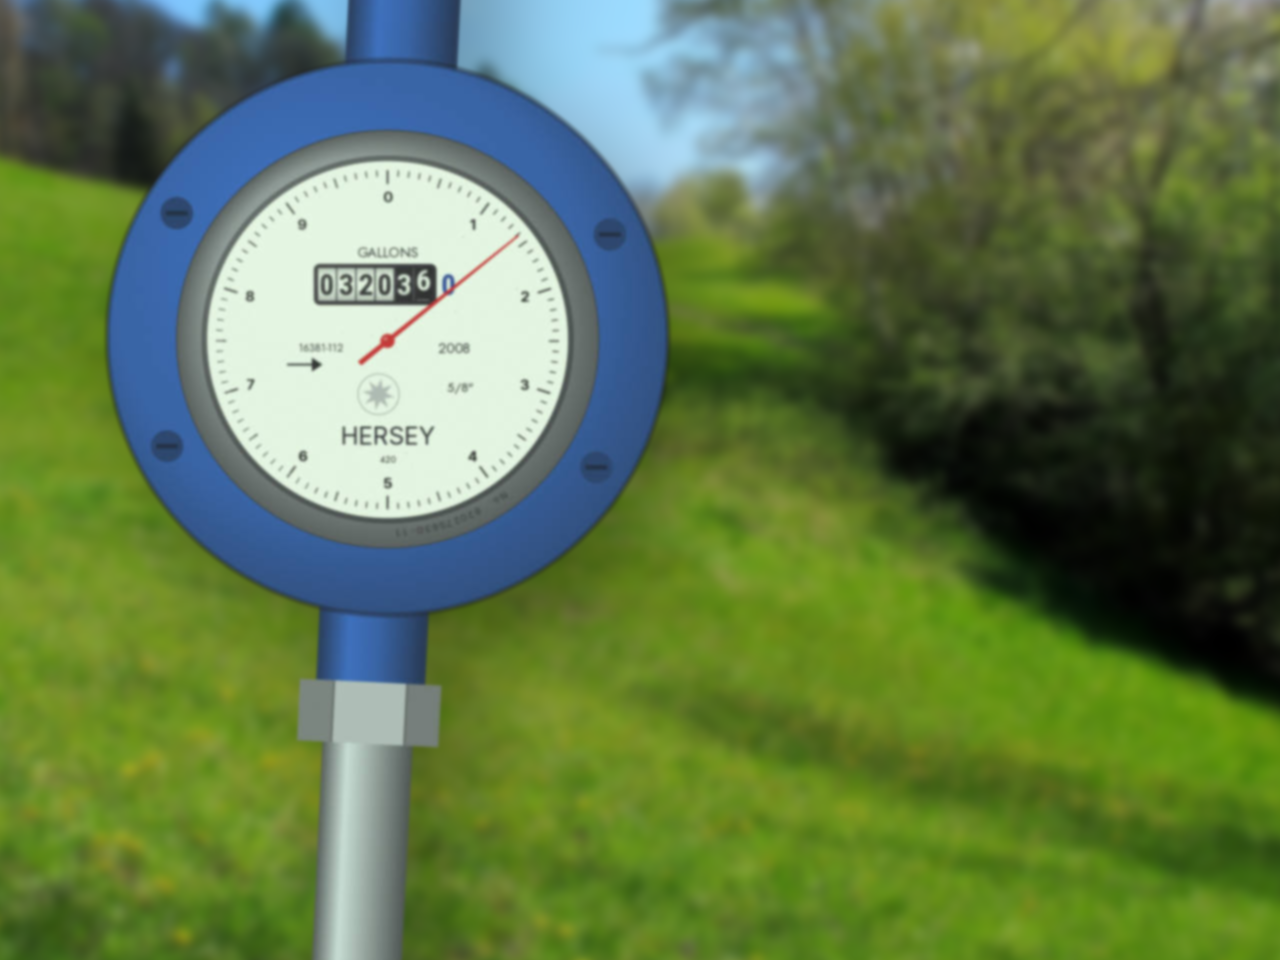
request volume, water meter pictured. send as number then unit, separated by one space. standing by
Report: 320361.4 gal
